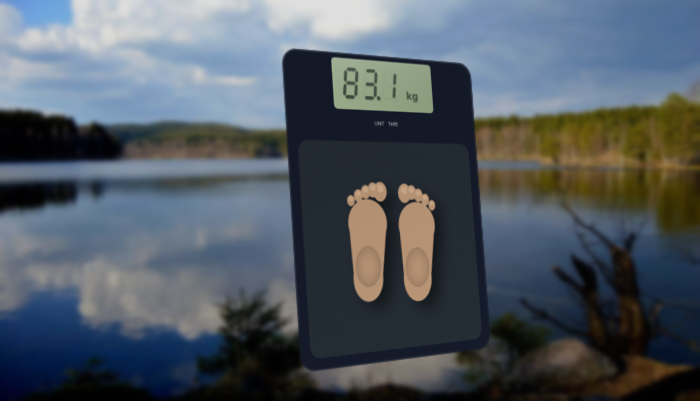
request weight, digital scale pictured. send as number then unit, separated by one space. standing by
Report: 83.1 kg
